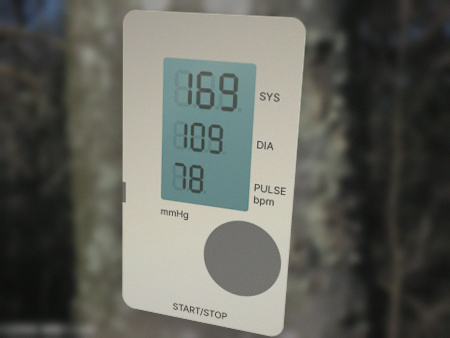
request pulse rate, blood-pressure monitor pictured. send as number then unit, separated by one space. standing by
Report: 78 bpm
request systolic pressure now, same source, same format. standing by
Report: 169 mmHg
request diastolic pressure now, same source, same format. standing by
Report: 109 mmHg
